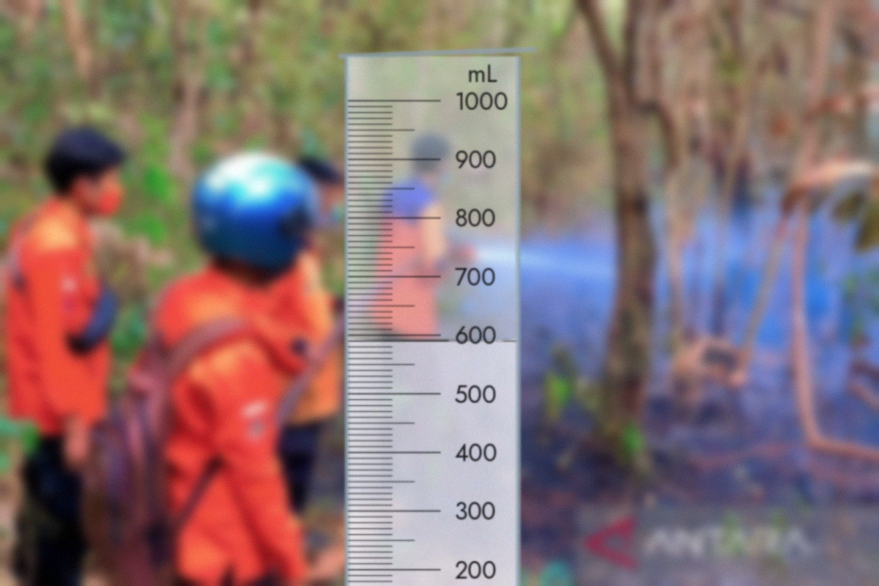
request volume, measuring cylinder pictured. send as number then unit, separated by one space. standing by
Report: 590 mL
